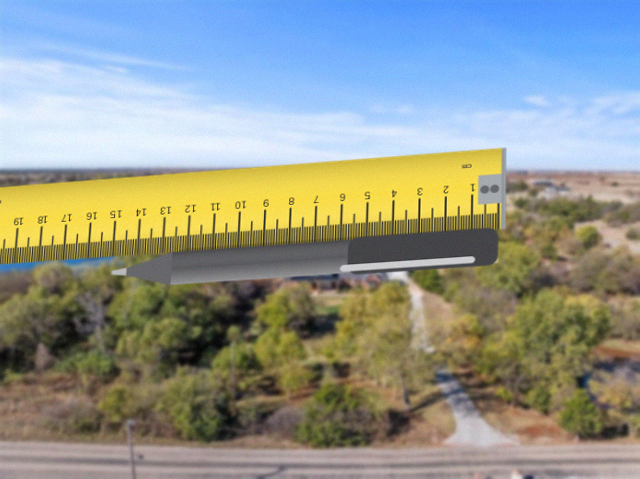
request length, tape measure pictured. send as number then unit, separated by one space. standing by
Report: 15 cm
